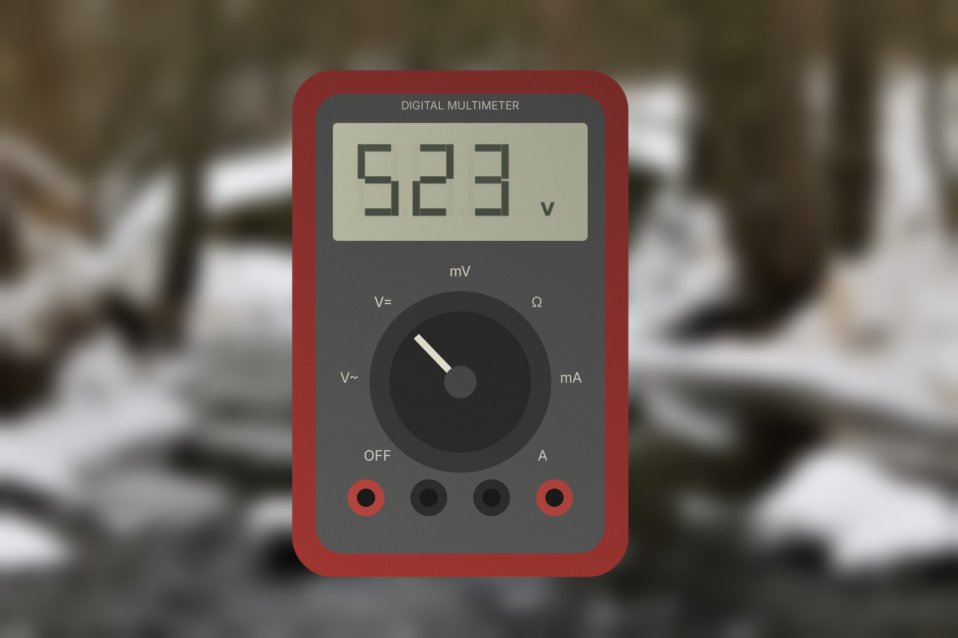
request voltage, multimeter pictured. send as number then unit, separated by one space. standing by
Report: 523 V
